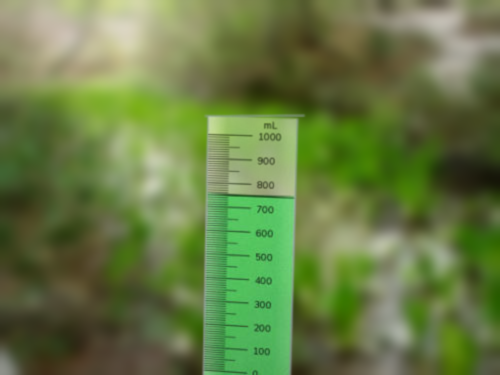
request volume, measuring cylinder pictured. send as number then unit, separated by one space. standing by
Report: 750 mL
